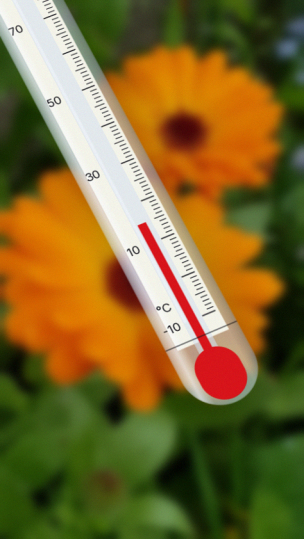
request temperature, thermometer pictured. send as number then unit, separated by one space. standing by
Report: 15 °C
